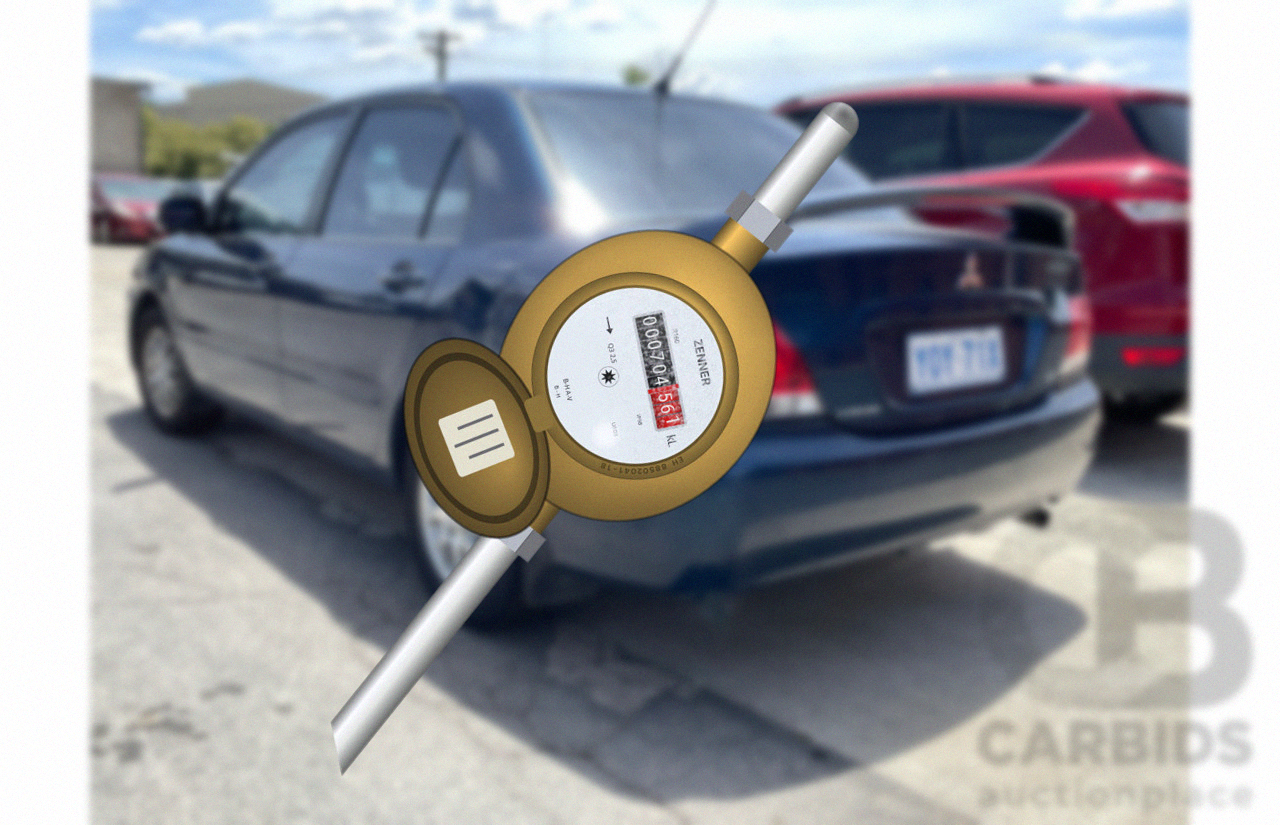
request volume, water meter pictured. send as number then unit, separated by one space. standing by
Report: 704.561 kL
